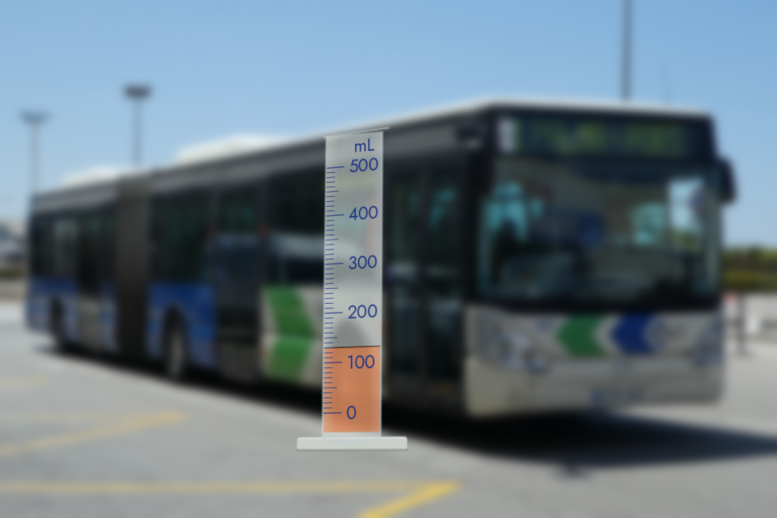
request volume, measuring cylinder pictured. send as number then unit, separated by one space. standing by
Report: 130 mL
